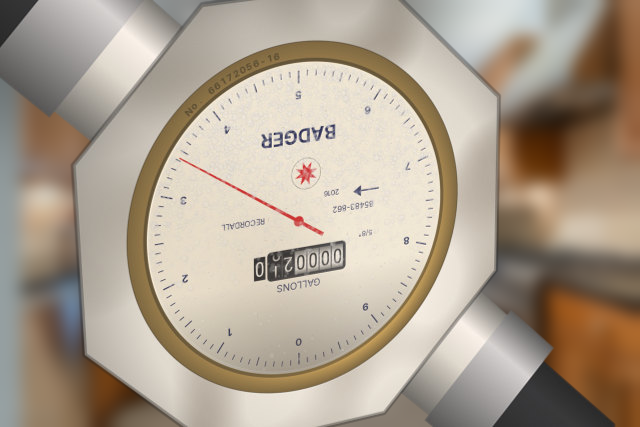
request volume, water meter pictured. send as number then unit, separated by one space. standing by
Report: 213.4 gal
